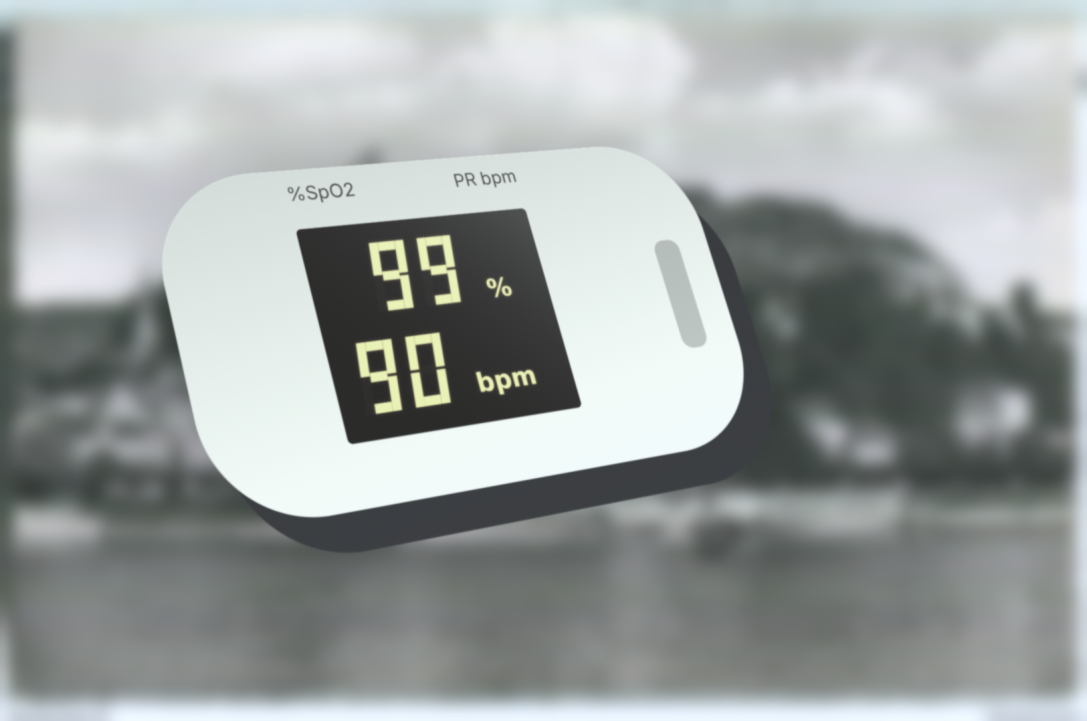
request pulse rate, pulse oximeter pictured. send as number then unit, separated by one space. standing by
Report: 90 bpm
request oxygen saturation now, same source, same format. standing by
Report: 99 %
